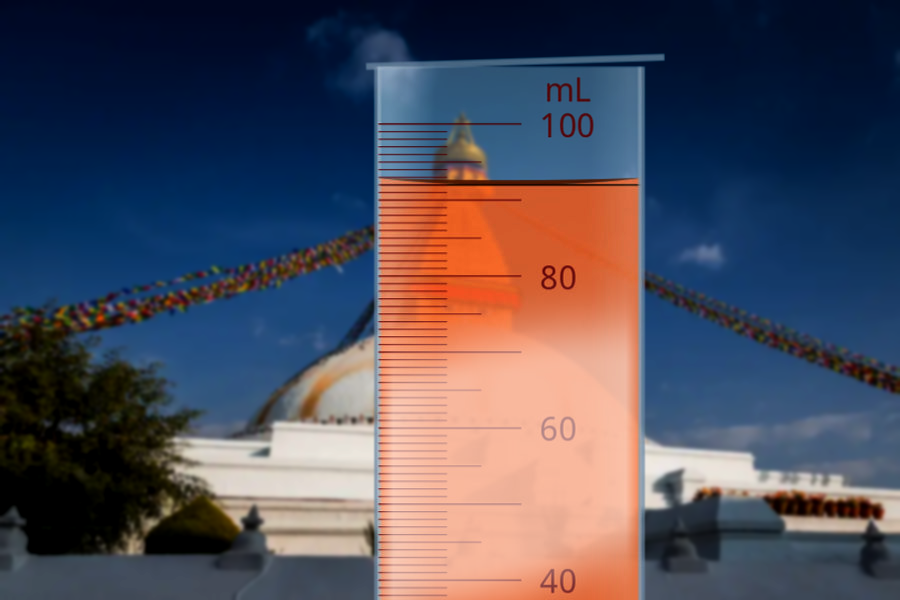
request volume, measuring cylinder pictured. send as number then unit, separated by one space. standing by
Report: 92 mL
